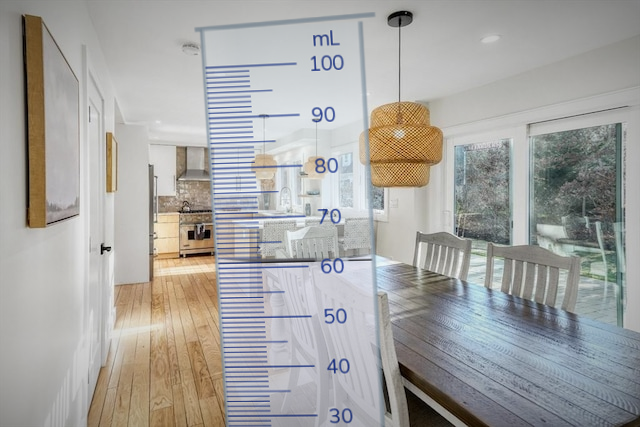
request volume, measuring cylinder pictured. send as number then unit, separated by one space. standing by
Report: 61 mL
